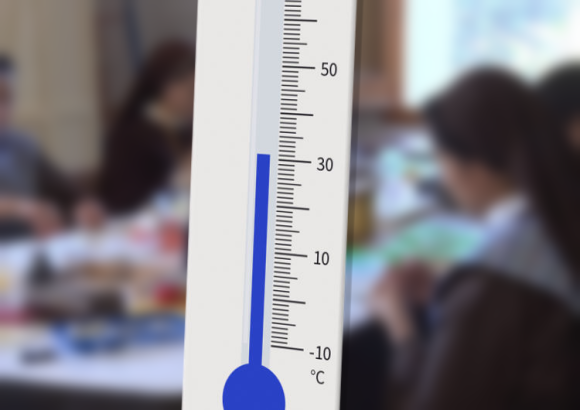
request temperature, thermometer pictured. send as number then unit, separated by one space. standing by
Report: 31 °C
